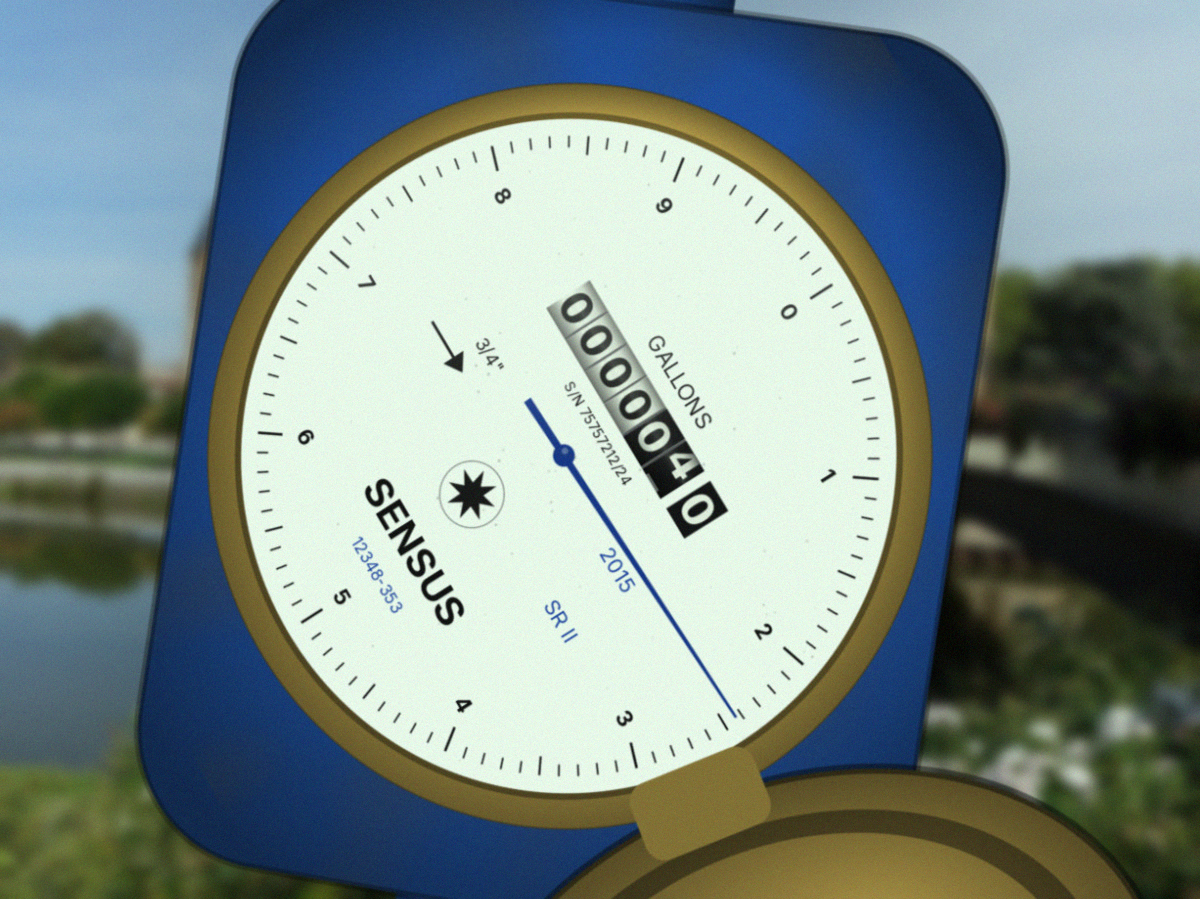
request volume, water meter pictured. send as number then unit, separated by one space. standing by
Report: 42.4 gal
